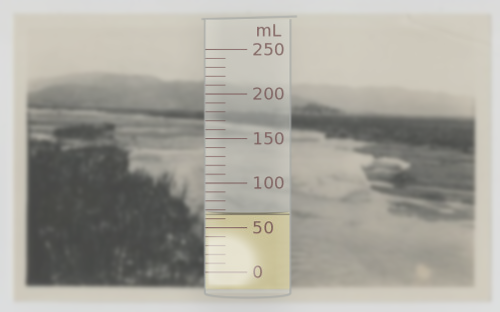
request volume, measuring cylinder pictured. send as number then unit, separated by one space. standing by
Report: 65 mL
